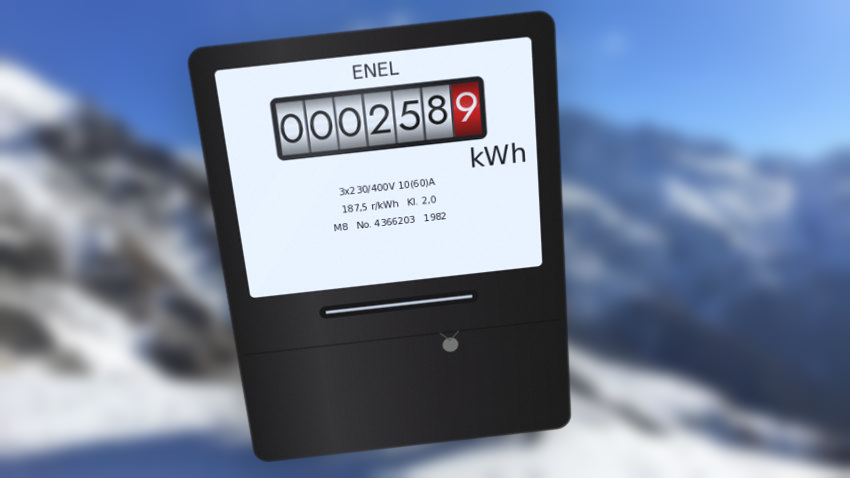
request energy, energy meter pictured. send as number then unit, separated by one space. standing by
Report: 258.9 kWh
